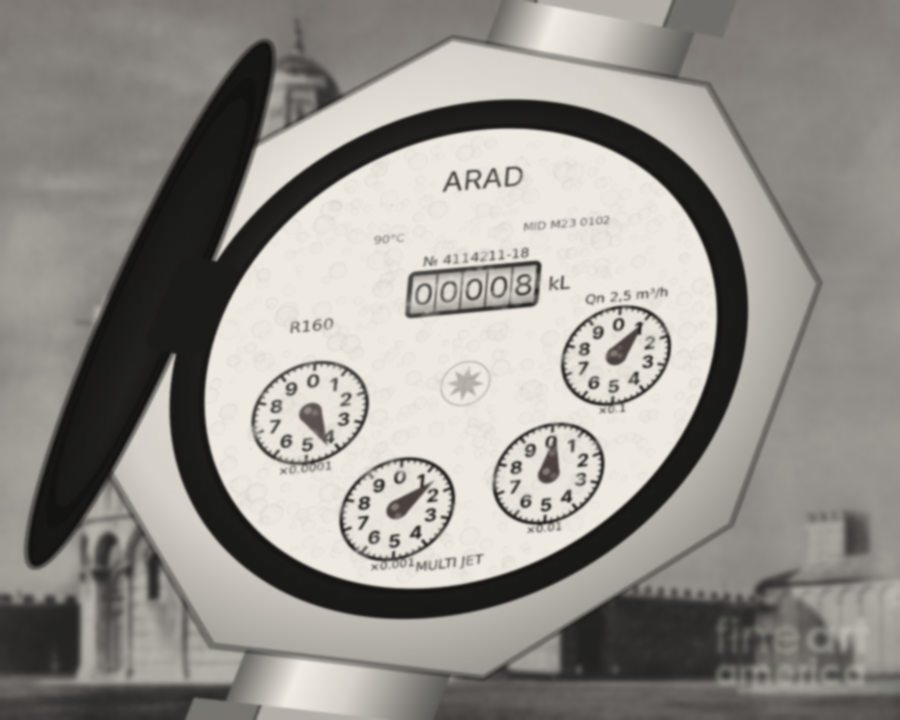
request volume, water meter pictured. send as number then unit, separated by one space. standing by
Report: 8.1014 kL
